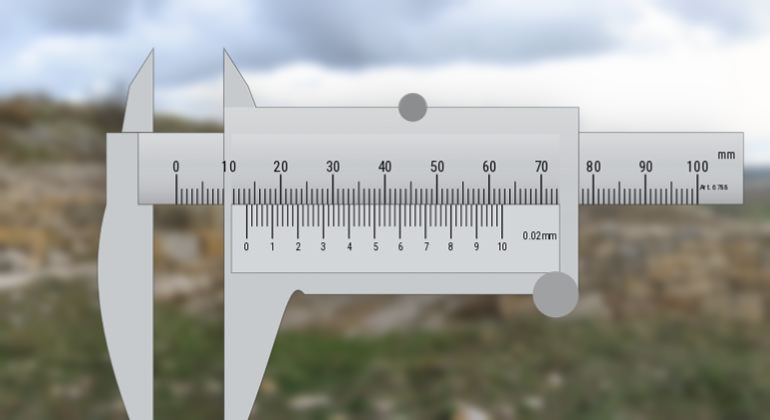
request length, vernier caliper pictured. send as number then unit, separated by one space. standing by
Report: 13.5 mm
